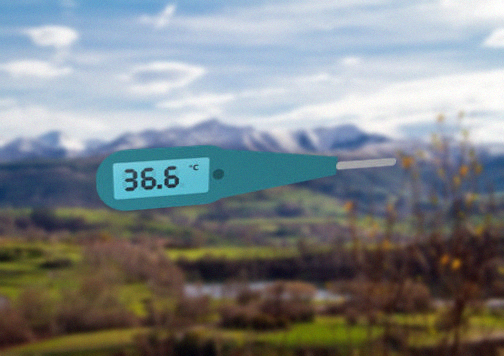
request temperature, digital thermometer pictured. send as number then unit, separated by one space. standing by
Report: 36.6 °C
